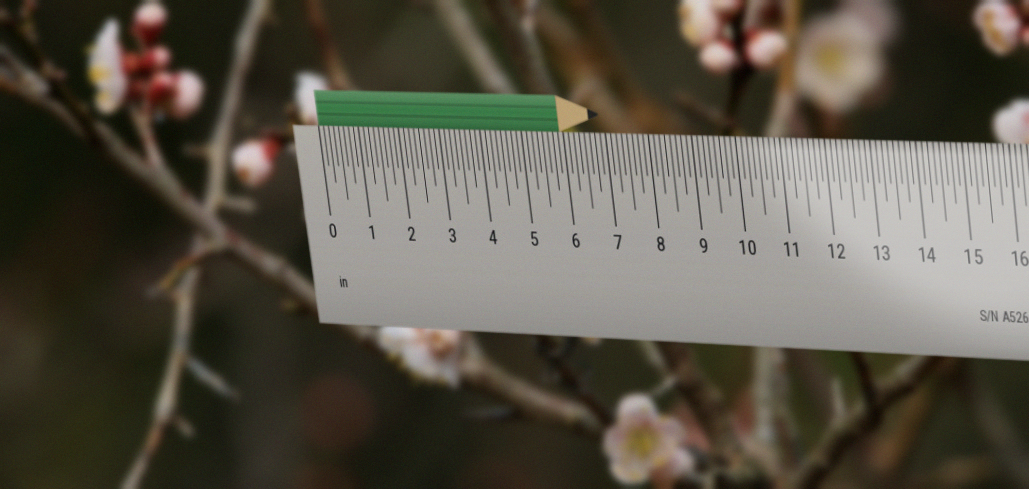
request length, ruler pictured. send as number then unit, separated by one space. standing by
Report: 6.875 in
